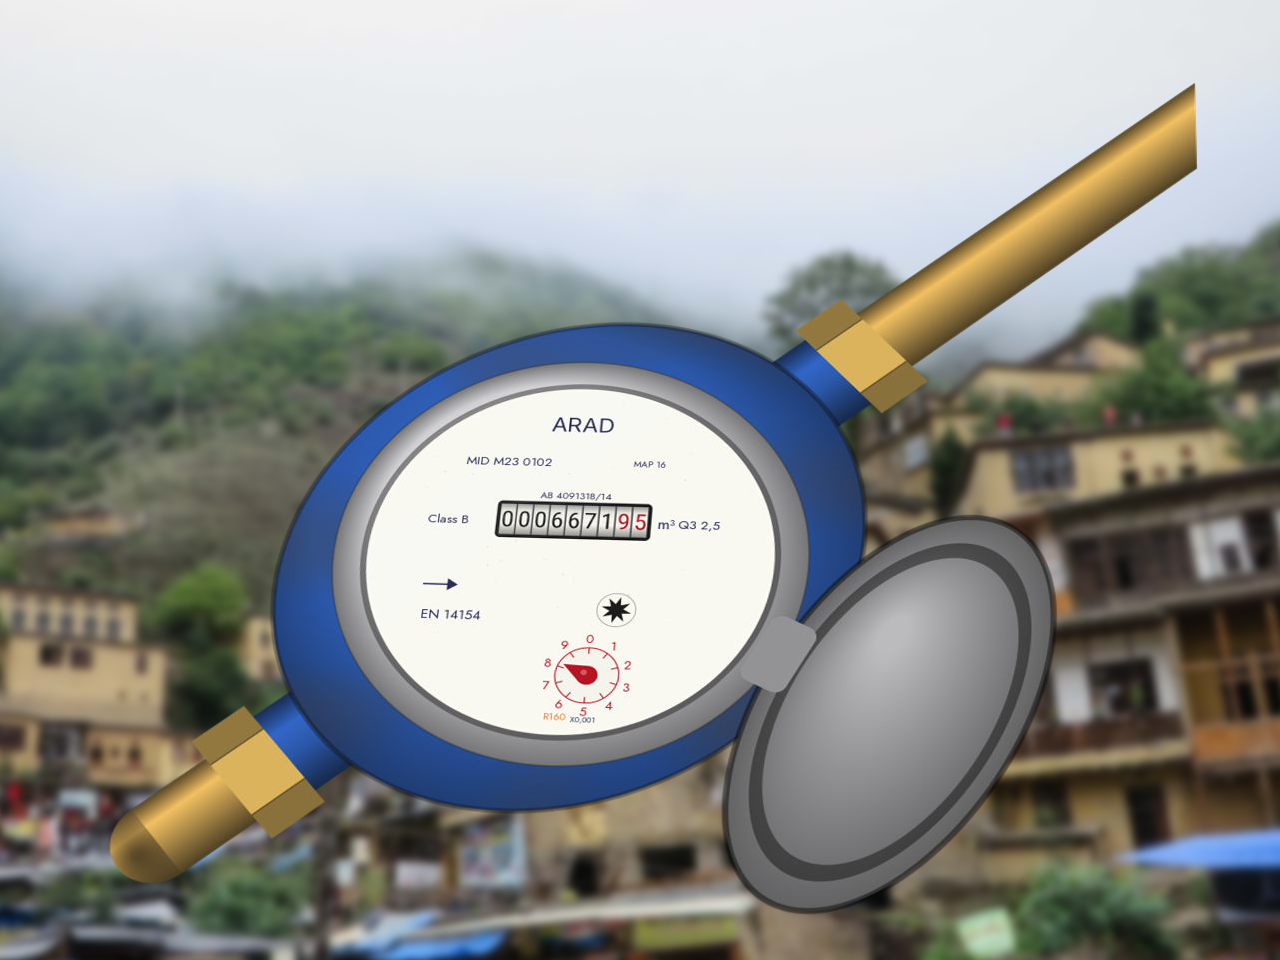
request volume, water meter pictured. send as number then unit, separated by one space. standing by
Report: 6671.958 m³
